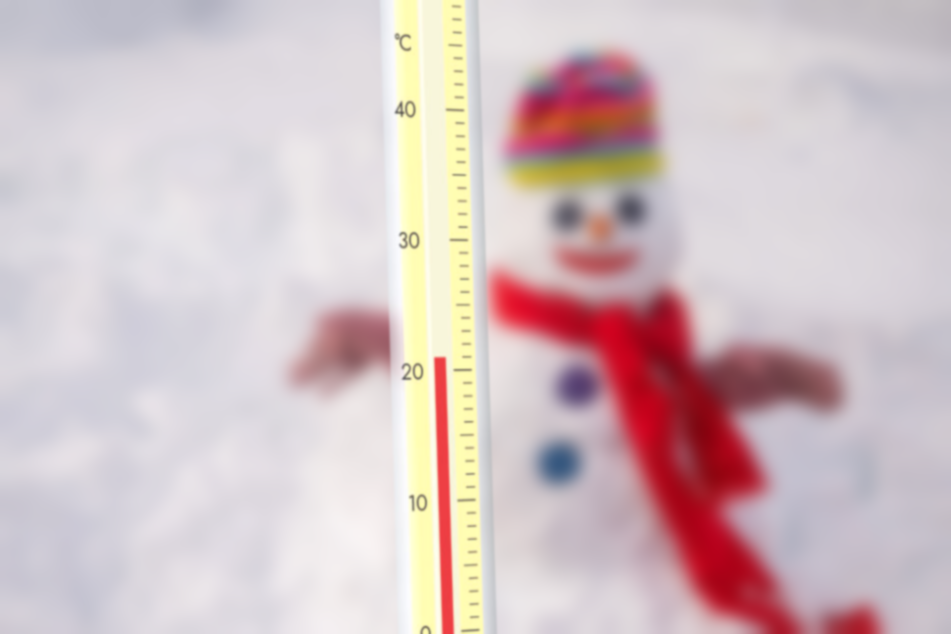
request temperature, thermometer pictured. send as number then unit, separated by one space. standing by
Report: 21 °C
